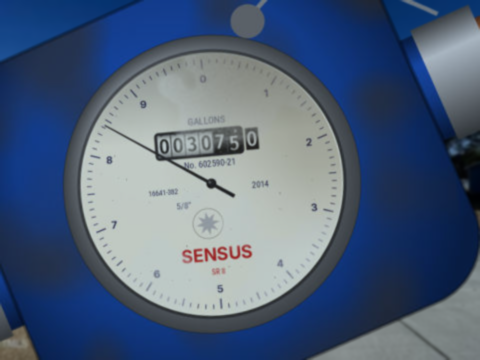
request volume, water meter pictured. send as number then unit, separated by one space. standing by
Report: 30748.4 gal
